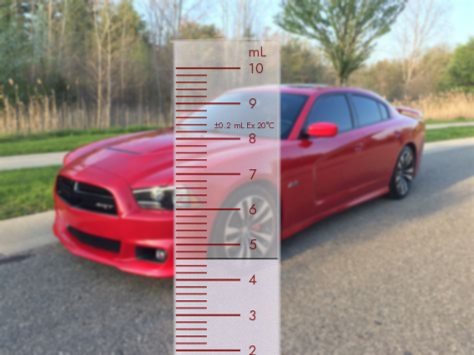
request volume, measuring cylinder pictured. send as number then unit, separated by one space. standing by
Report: 4.6 mL
